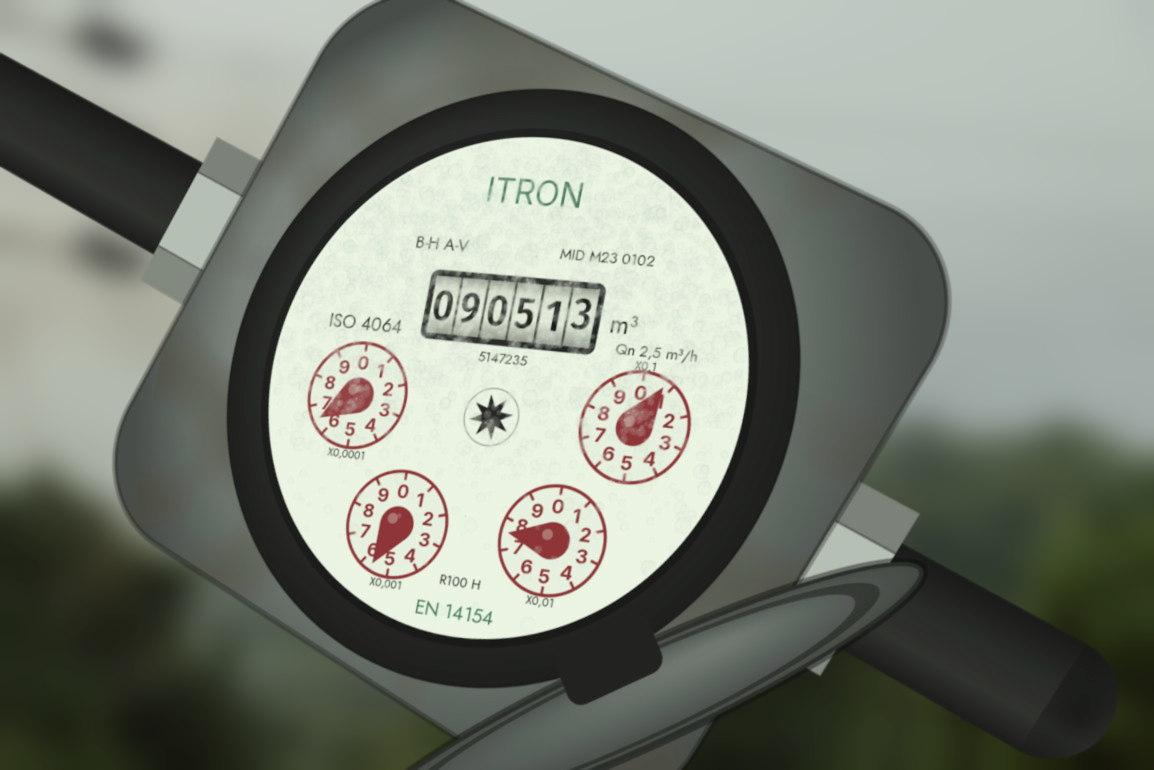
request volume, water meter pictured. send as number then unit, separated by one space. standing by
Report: 90513.0756 m³
